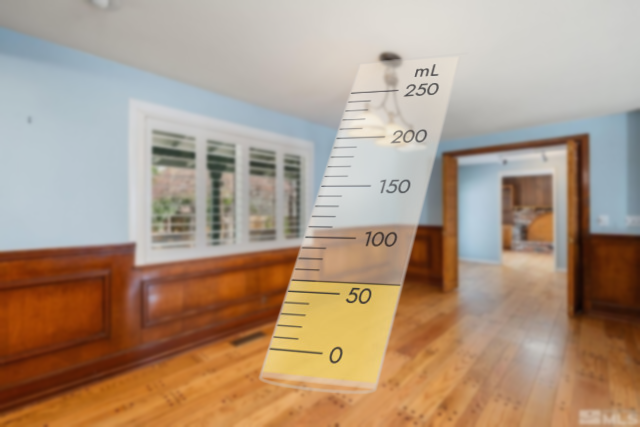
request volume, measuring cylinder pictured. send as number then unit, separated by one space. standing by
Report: 60 mL
